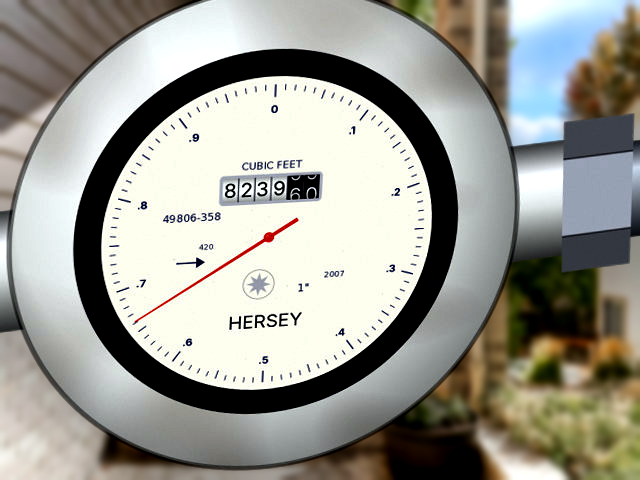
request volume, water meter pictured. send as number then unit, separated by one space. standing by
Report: 823959.66 ft³
